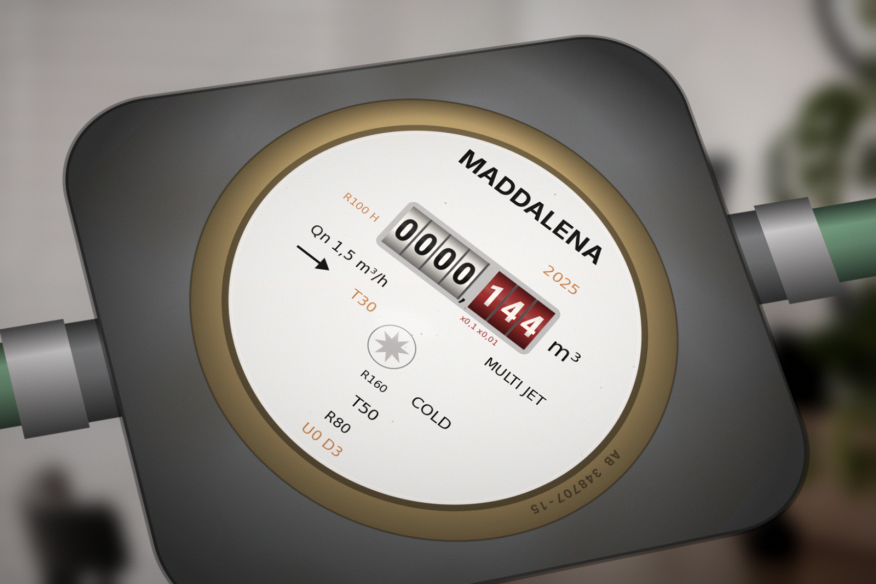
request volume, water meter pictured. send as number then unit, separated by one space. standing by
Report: 0.144 m³
